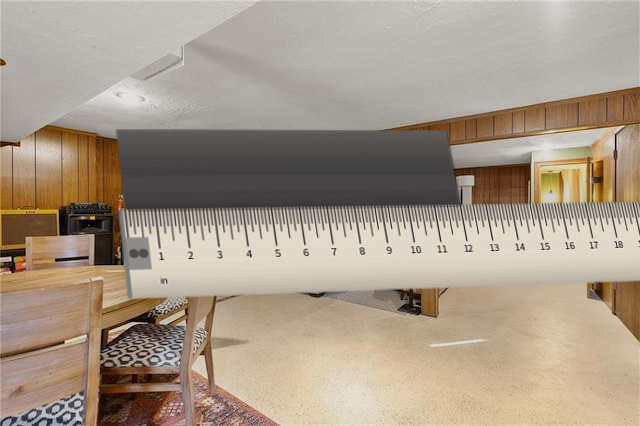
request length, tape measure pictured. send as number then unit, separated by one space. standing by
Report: 12 in
